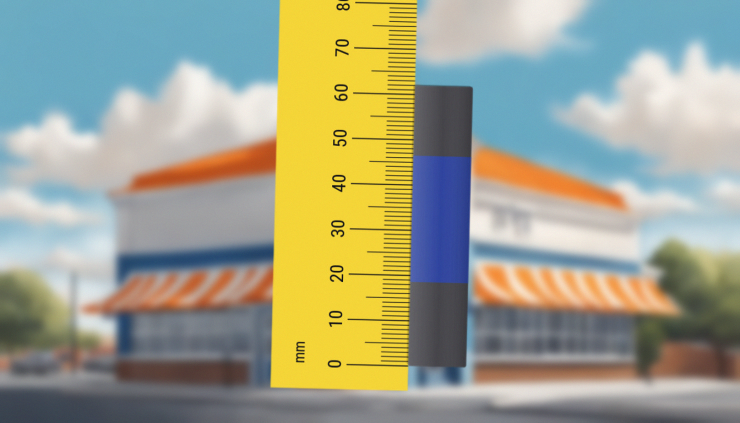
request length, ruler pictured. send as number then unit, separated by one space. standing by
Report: 62 mm
